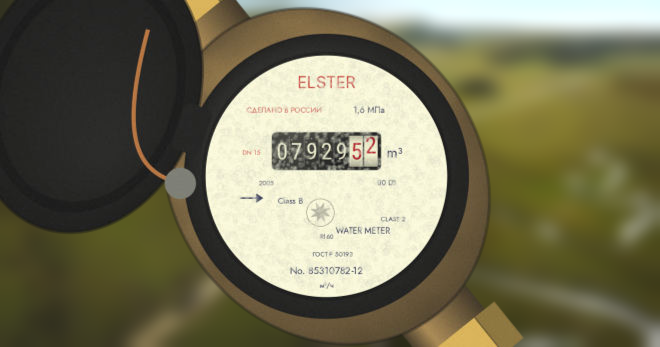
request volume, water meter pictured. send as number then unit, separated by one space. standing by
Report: 7929.52 m³
